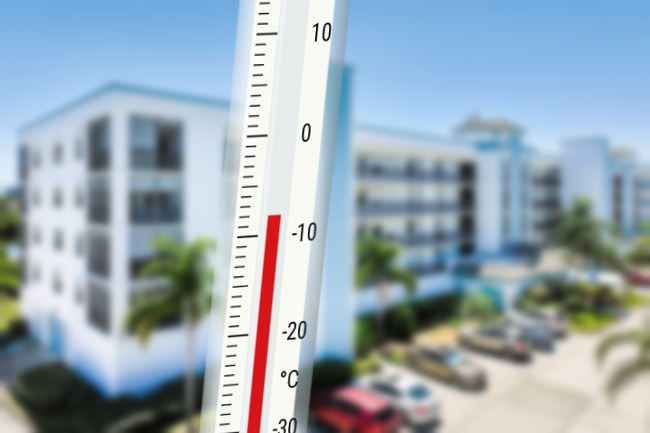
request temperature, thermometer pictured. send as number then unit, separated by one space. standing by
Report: -8 °C
